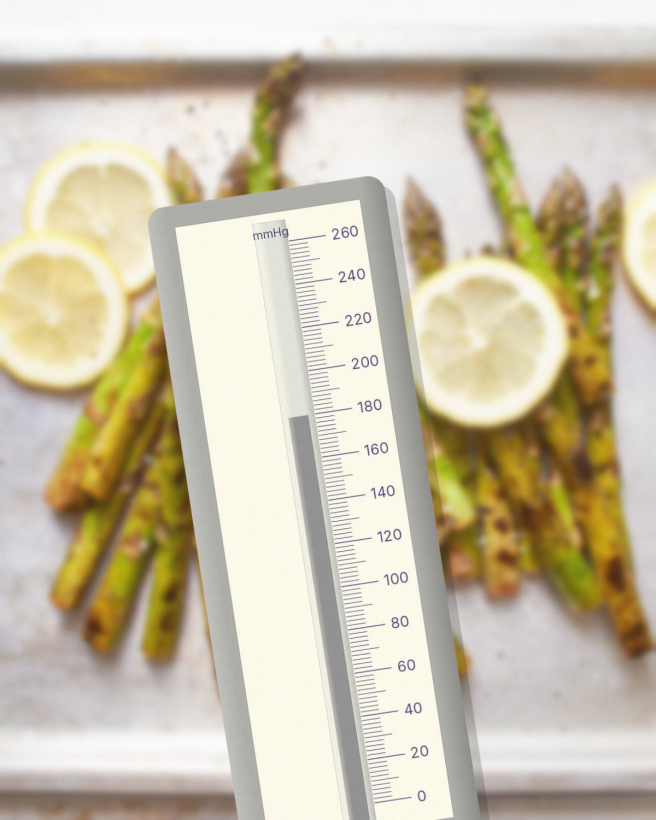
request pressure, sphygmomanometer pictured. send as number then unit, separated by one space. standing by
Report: 180 mmHg
